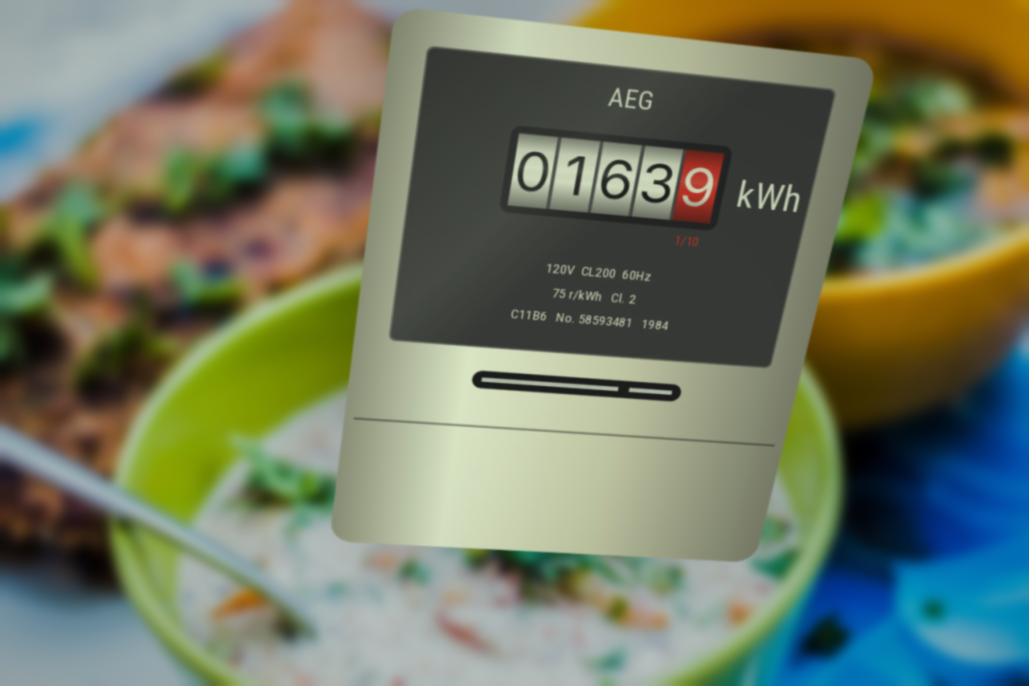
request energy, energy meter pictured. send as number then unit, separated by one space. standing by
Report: 163.9 kWh
